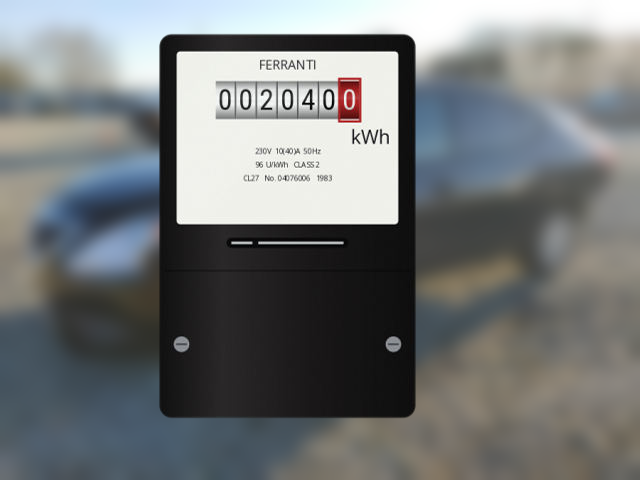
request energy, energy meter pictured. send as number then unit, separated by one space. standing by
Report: 2040.0 kWh
